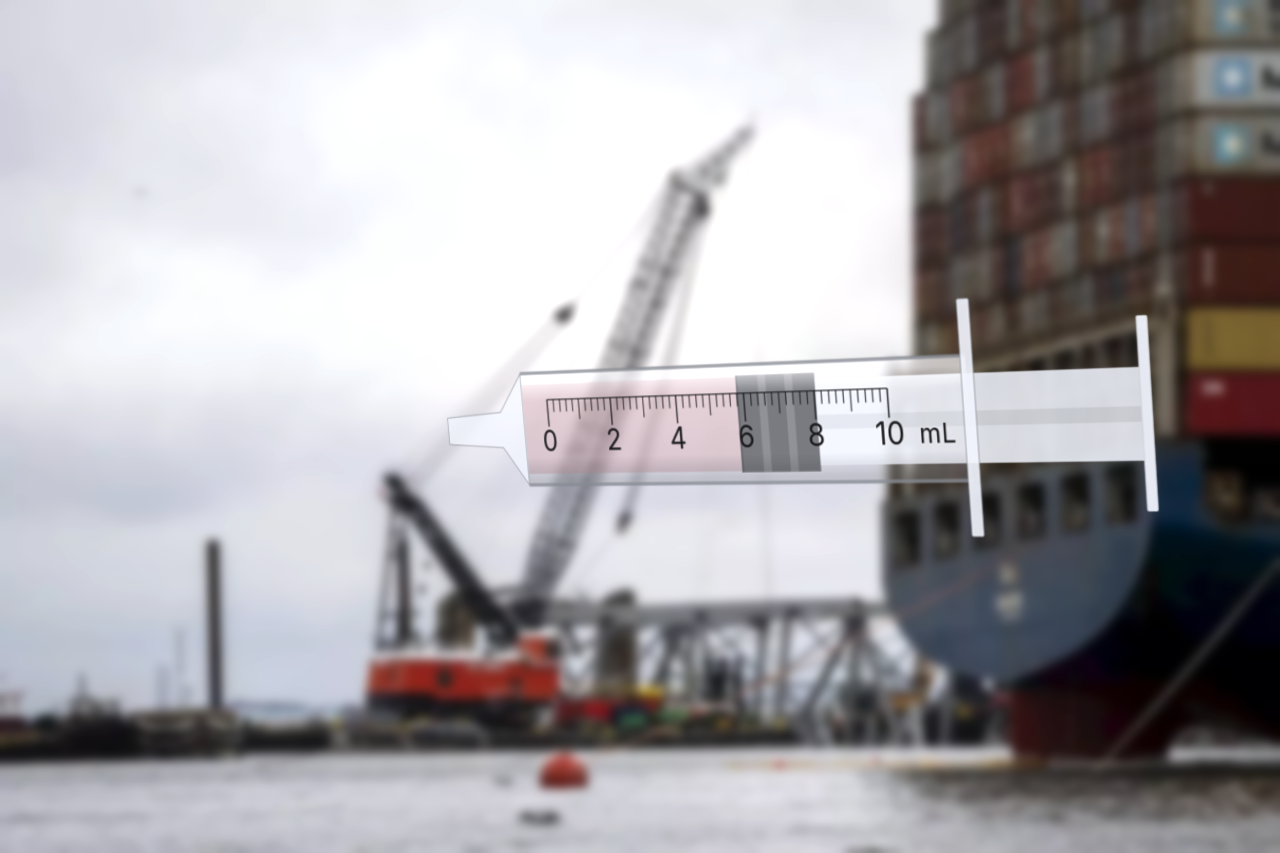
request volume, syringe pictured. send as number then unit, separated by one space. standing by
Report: 5.8 mL
